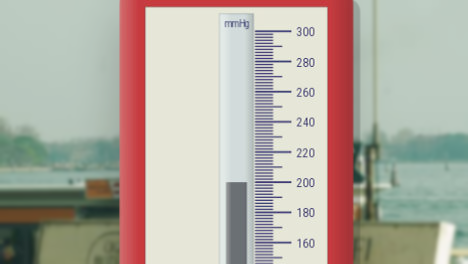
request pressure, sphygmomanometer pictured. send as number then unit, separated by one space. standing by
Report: 200 mmHg
